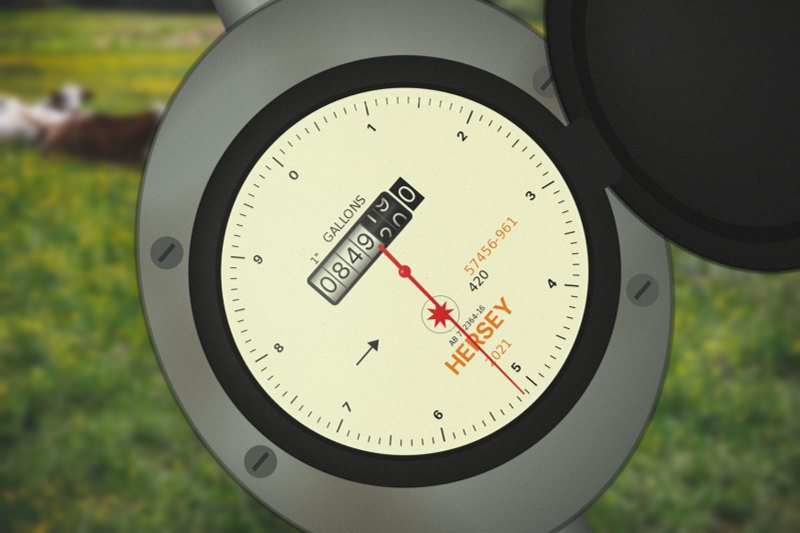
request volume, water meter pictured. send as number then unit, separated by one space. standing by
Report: 849195.1 gal
